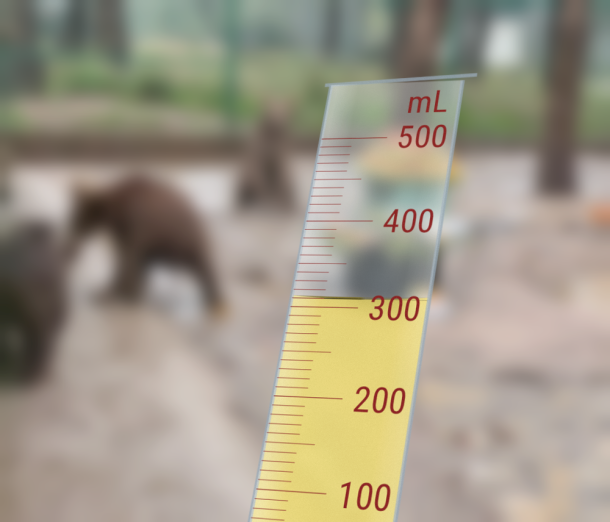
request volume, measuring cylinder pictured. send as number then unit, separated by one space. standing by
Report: 310 mL
